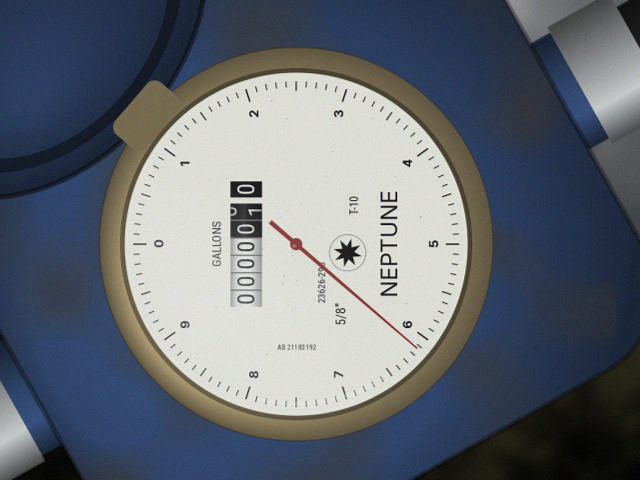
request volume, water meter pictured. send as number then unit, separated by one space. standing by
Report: 6.1 gal
